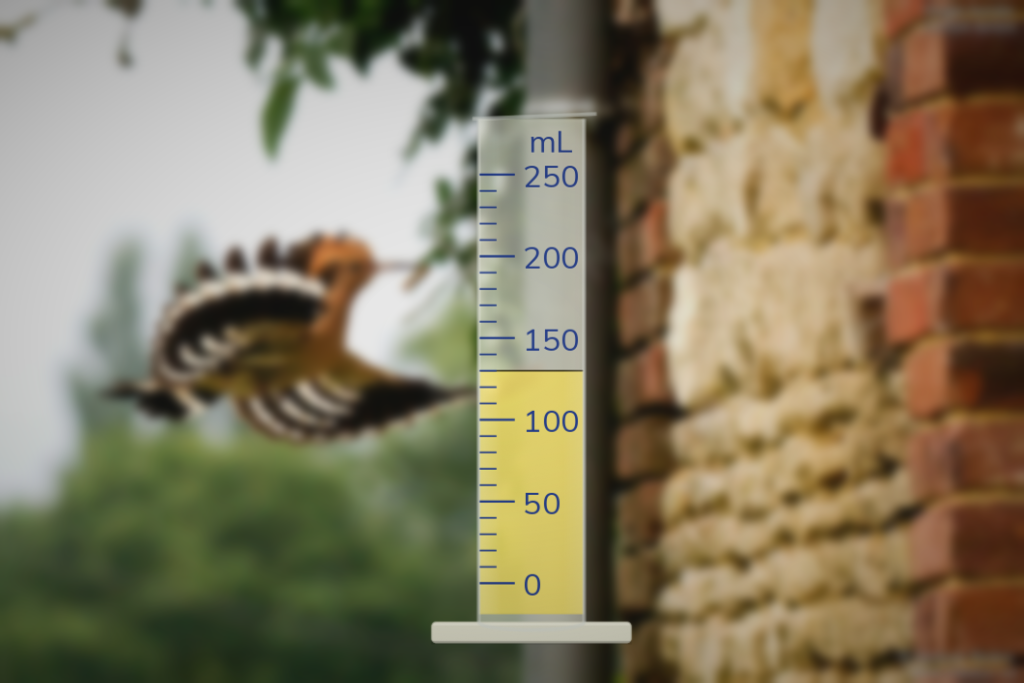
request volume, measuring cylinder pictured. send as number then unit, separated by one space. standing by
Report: 130 mL
